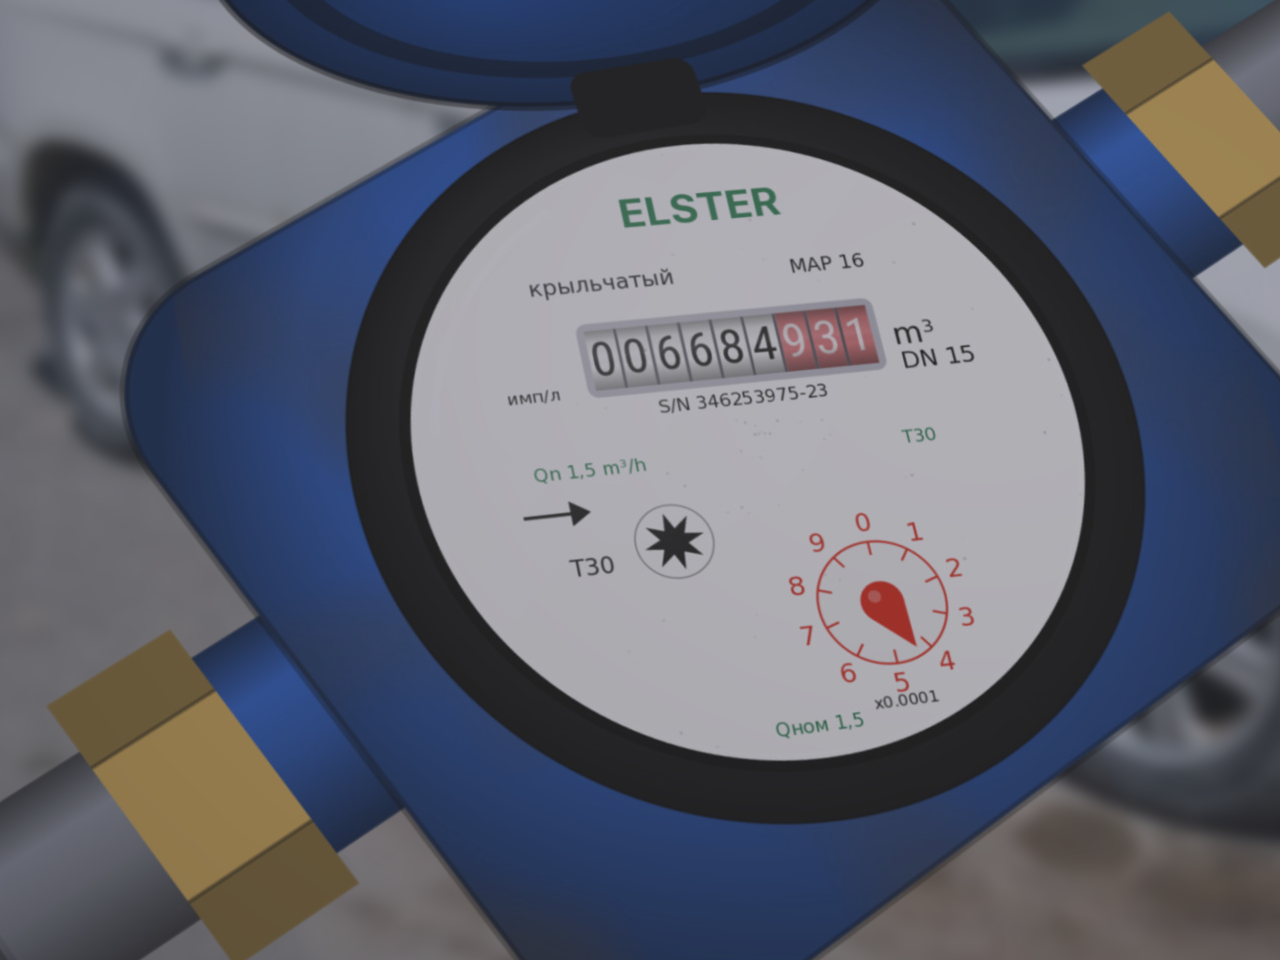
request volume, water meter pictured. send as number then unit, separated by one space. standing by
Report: 6684.9314 m³
